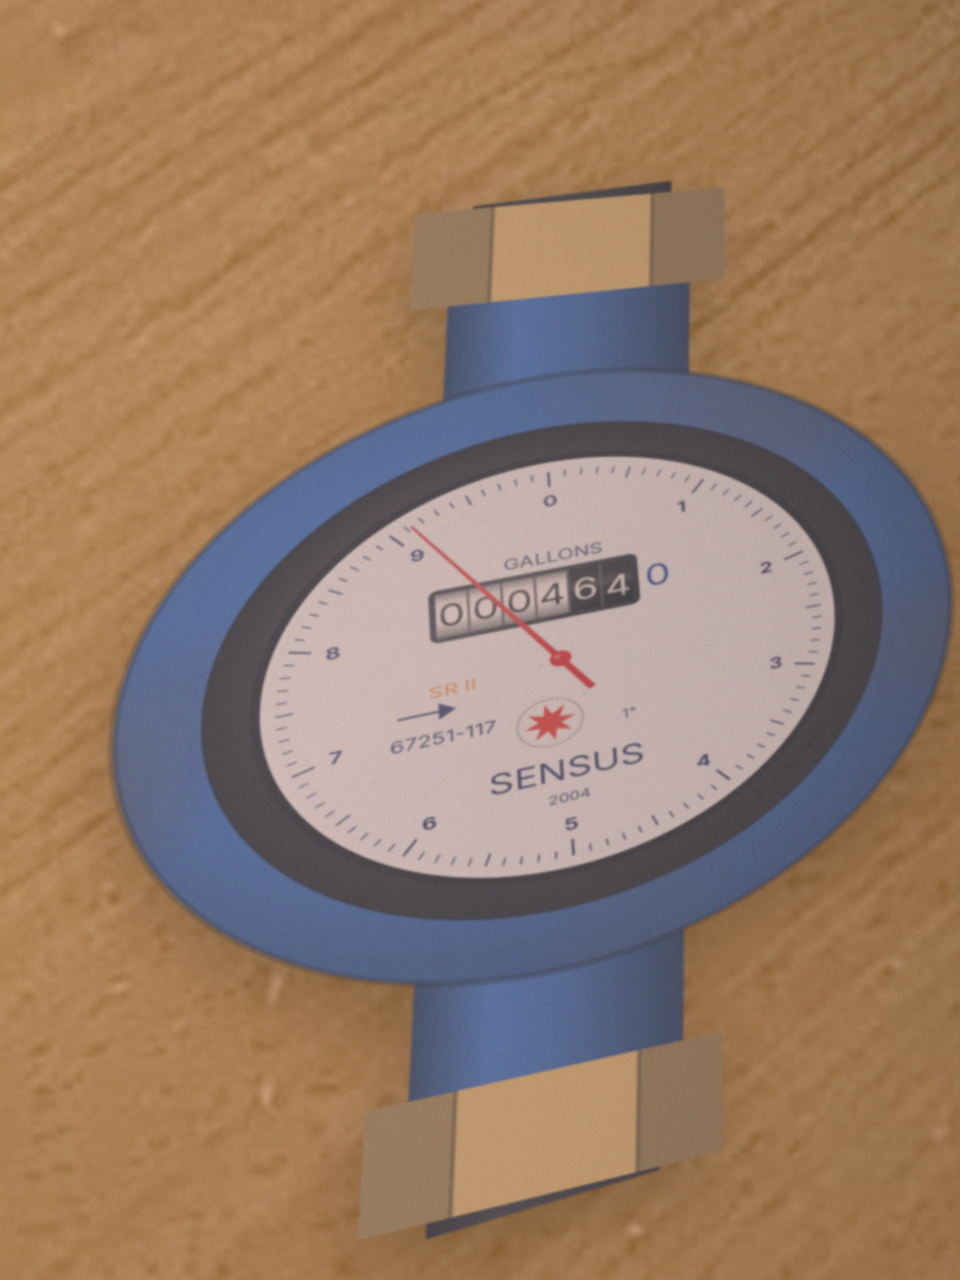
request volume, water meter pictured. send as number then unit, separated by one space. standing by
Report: 4639.1 gal
